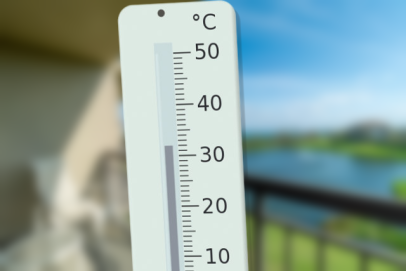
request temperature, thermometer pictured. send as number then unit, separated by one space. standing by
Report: 32 °C
